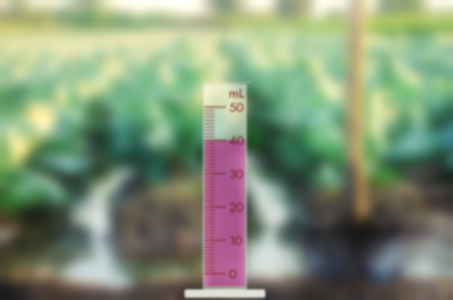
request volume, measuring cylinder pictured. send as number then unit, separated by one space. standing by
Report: 40 mL
